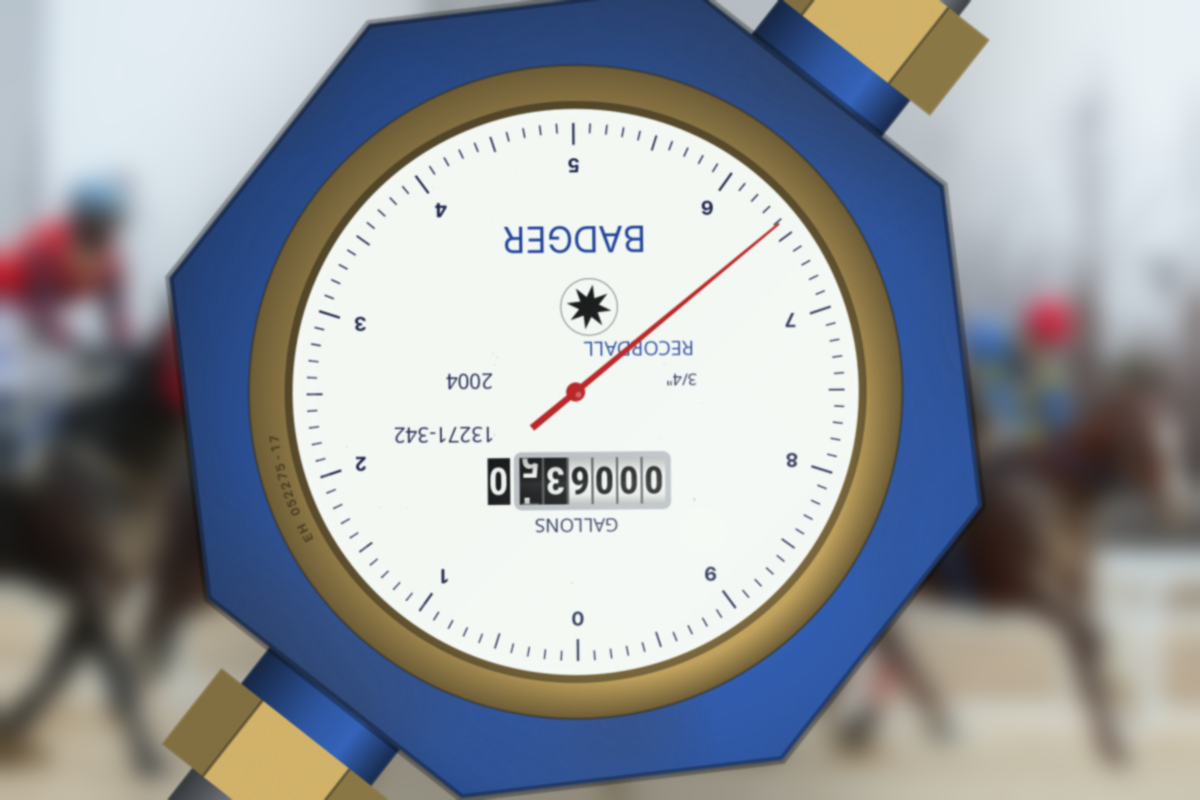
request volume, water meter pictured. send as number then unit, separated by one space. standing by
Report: 6346.4 gal
